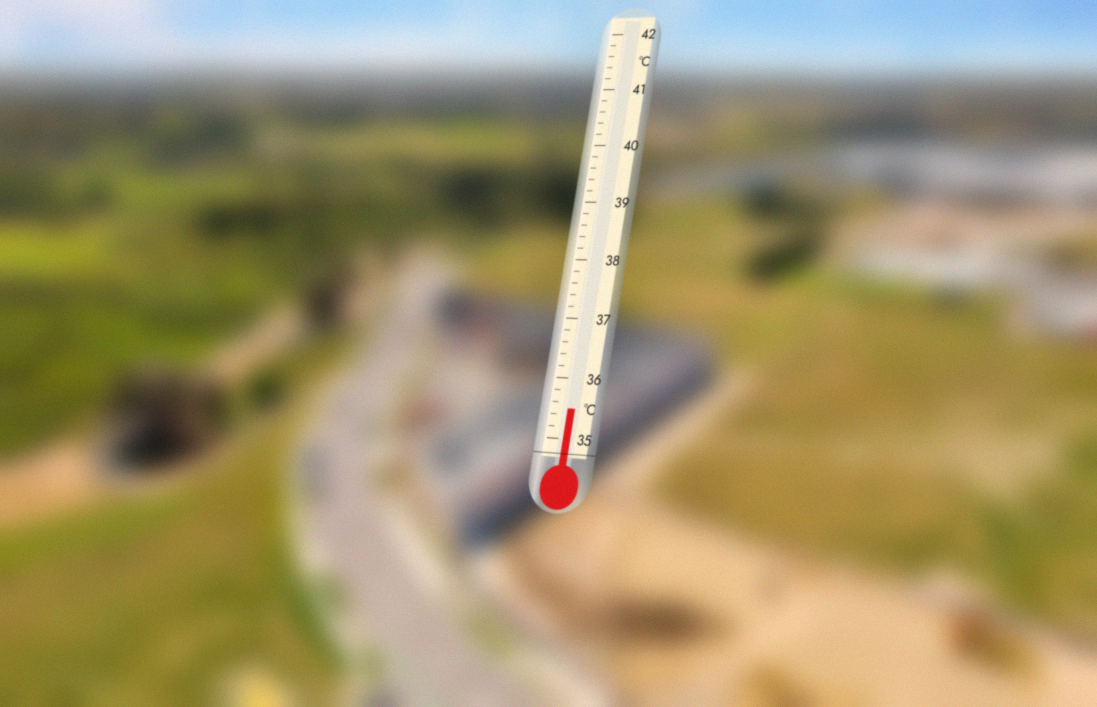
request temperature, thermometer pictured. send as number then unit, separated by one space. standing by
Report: 35.5 °C
